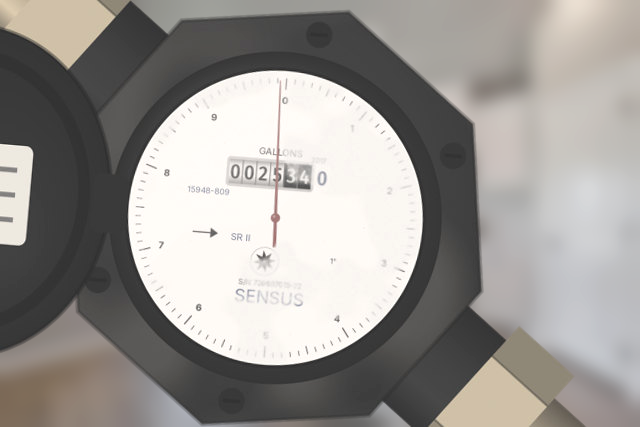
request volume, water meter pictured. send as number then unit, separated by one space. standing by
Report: 25339.9 gal
